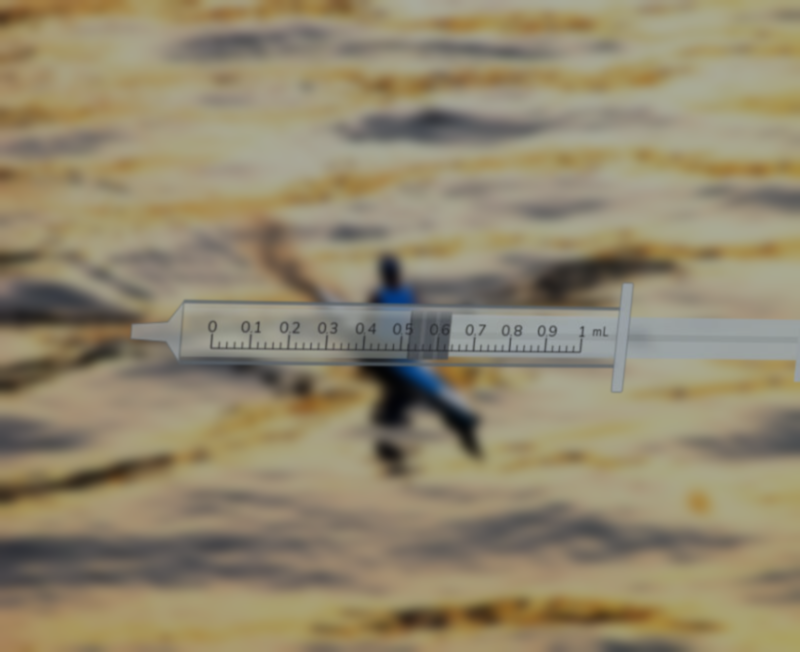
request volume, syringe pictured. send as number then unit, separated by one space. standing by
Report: 0.52 mL
